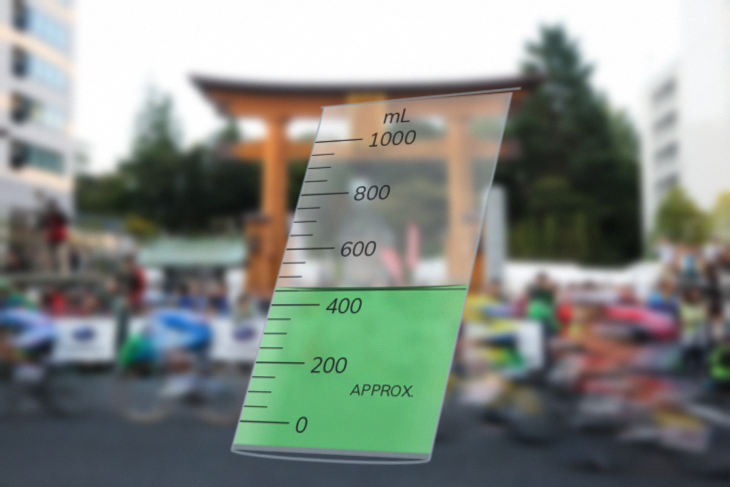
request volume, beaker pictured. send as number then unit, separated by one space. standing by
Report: 450 mL
